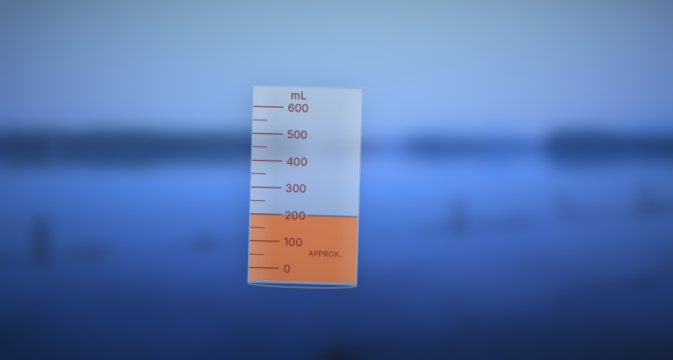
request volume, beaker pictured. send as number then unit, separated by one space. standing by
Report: 200 mL
